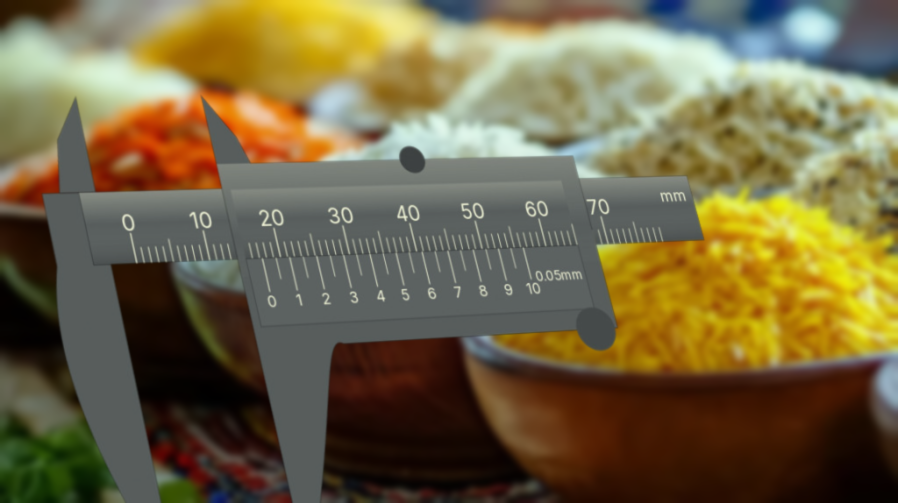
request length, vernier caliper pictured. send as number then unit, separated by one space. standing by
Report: 17.4 mm
